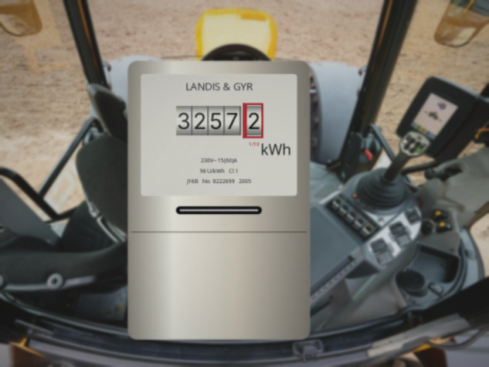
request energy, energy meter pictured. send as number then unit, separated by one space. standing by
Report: 3257.2 kWh
